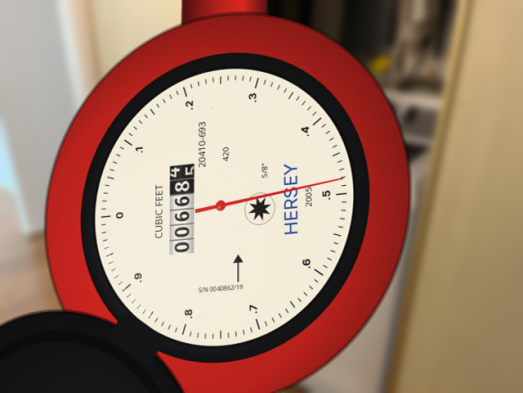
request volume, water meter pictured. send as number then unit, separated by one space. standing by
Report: 6684.48 ft³
